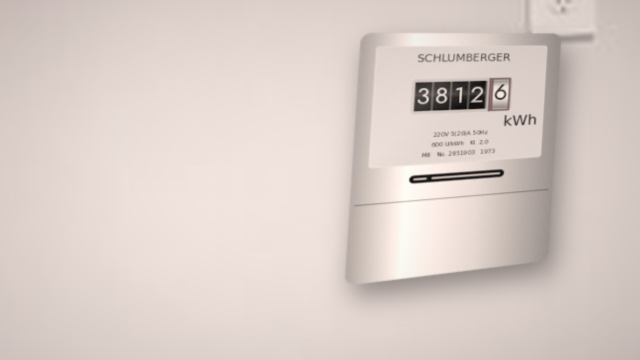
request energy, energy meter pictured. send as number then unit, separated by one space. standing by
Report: 3812.6 kWh
